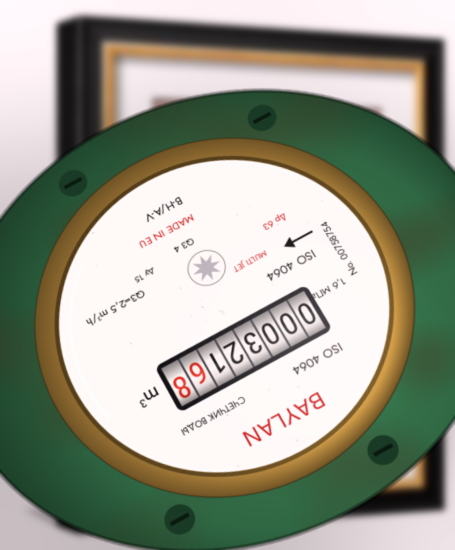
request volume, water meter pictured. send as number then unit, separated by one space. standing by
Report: 321.68 m³
